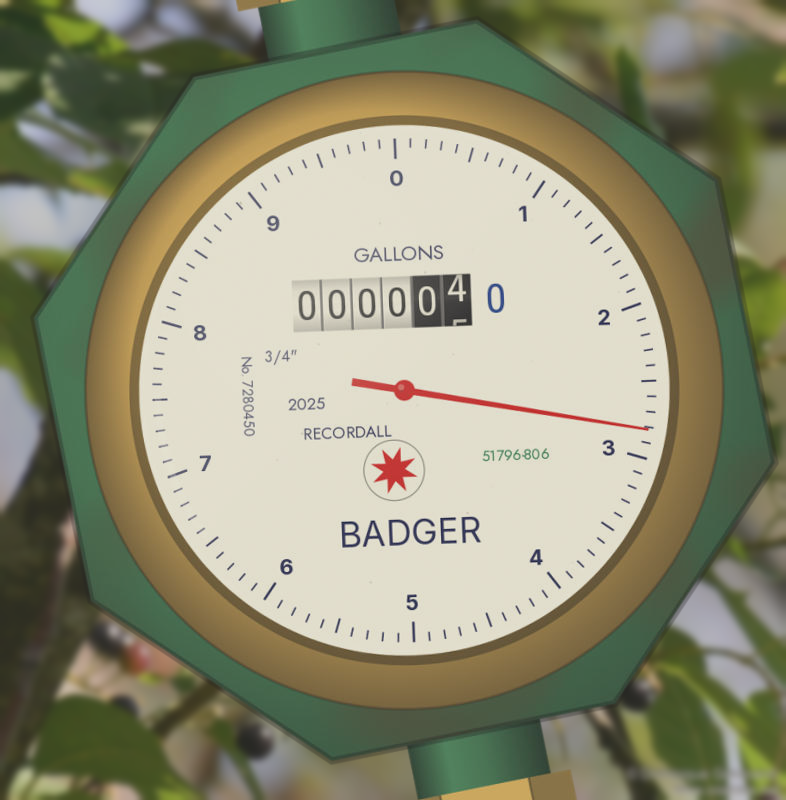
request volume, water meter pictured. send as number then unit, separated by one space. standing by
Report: 42.8 gal
